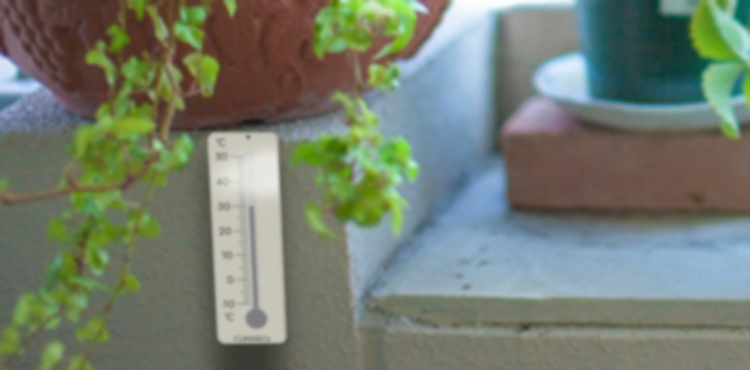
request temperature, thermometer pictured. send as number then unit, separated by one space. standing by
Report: 30 °C
